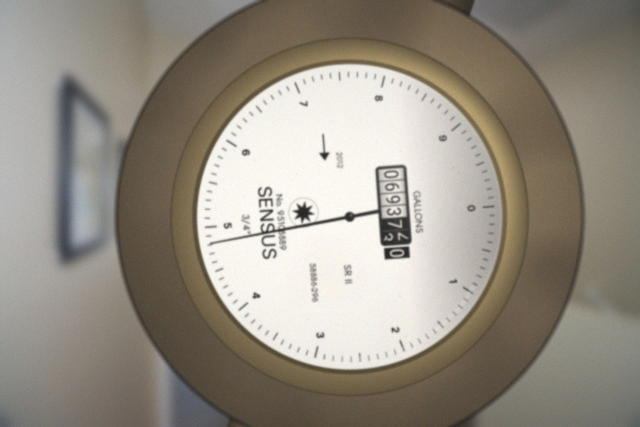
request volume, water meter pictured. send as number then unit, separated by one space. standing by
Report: 693724.8 gal
